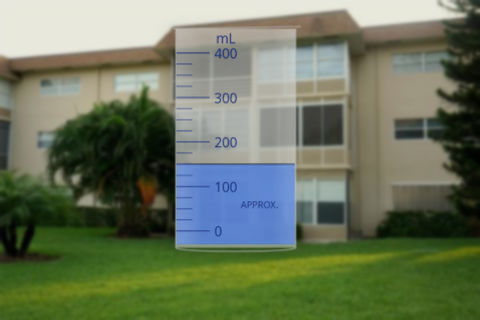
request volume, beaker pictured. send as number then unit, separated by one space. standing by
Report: 150 mL
